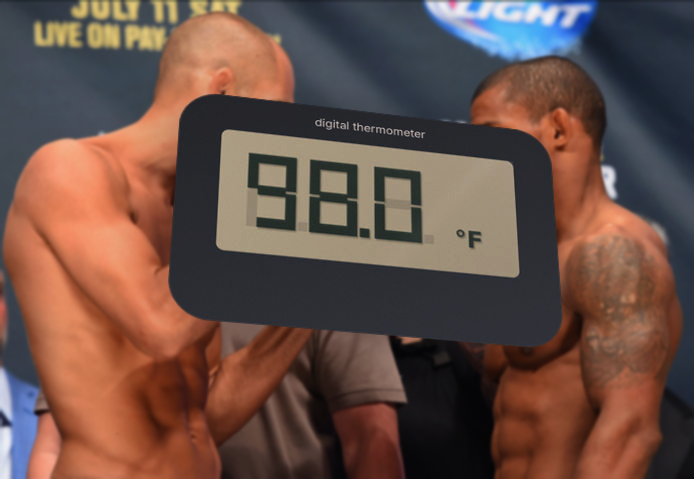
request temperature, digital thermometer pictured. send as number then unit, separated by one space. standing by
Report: 98.0 °F
